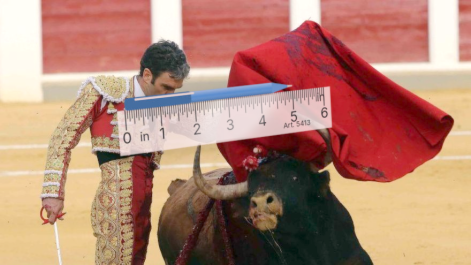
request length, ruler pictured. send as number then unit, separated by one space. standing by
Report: 5 in
